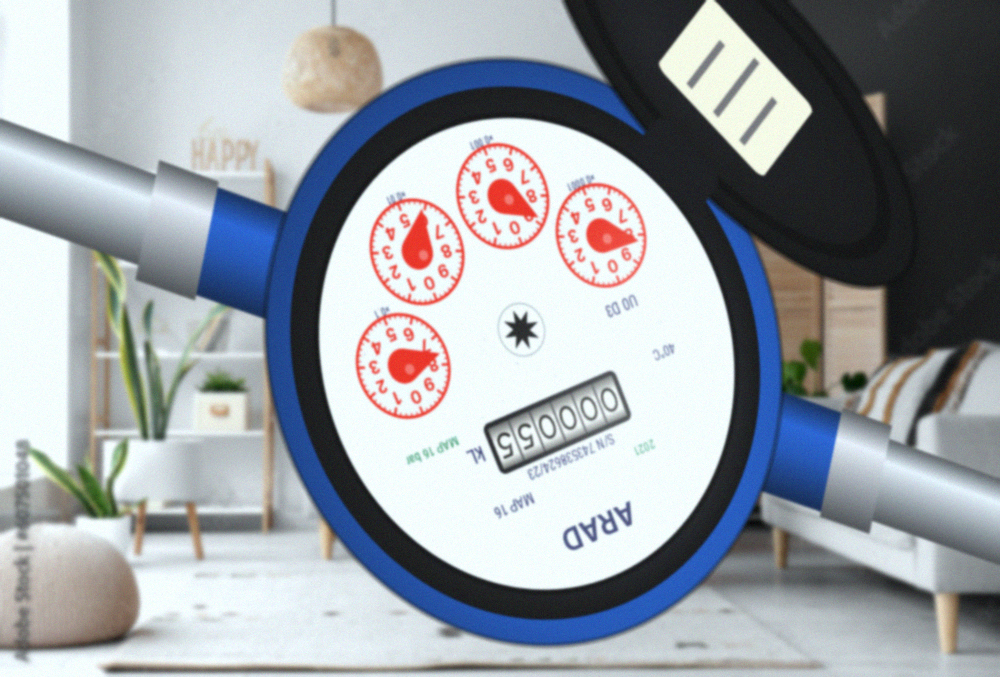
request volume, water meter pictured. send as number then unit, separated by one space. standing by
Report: 55.7588 kL
